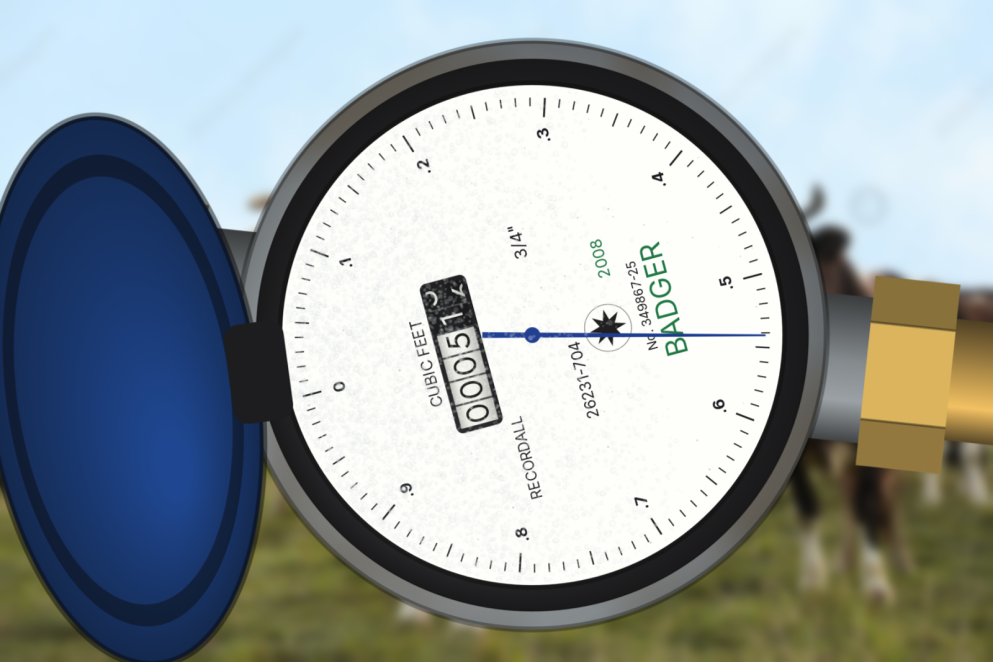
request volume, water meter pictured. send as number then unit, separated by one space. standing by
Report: 515.54 ft³
